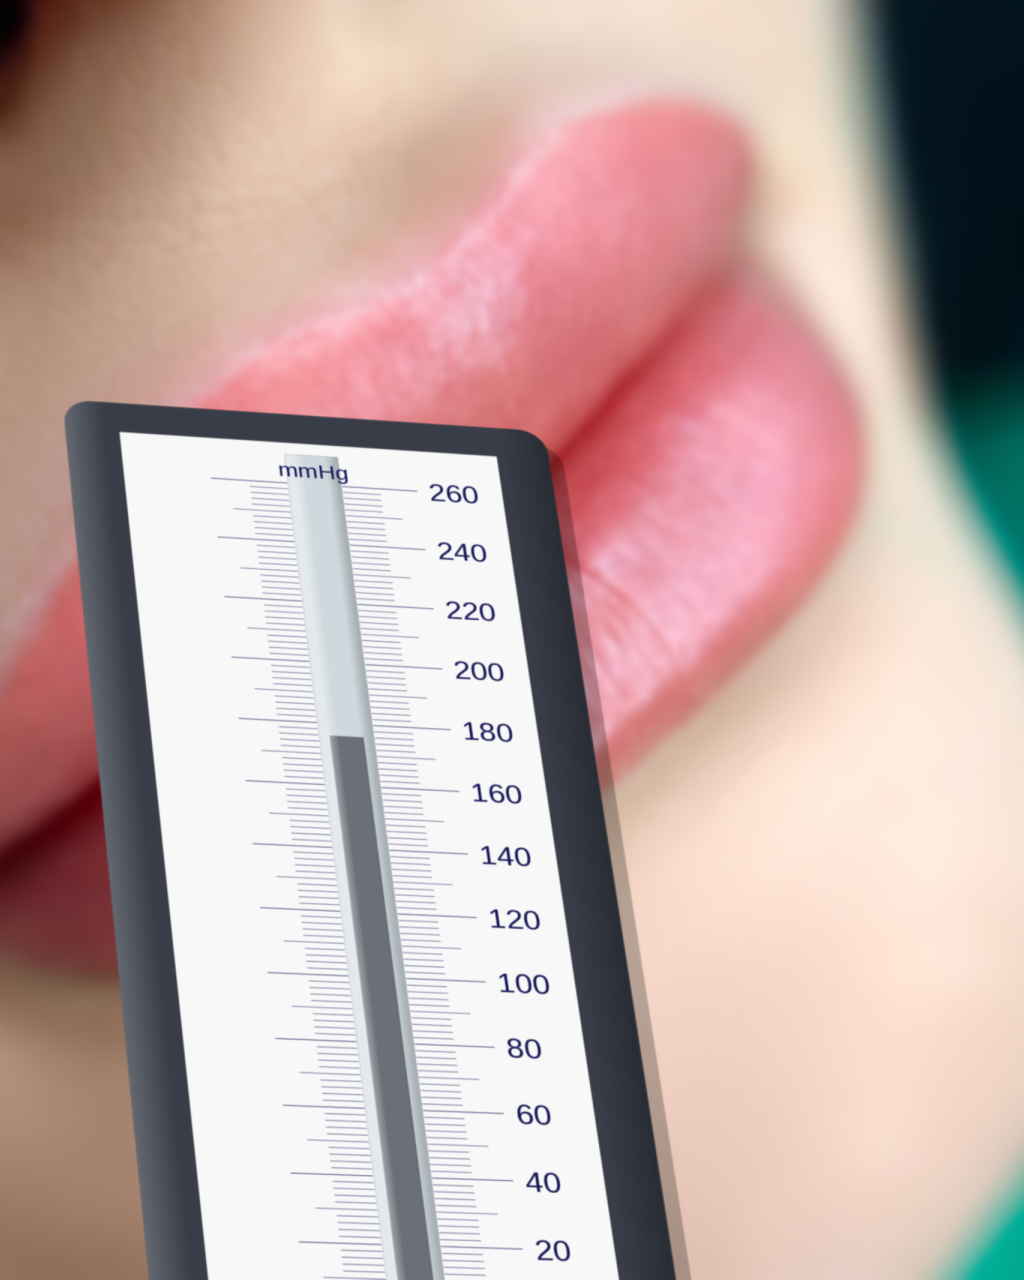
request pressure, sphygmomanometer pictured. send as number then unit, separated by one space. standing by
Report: 176 mmHg
